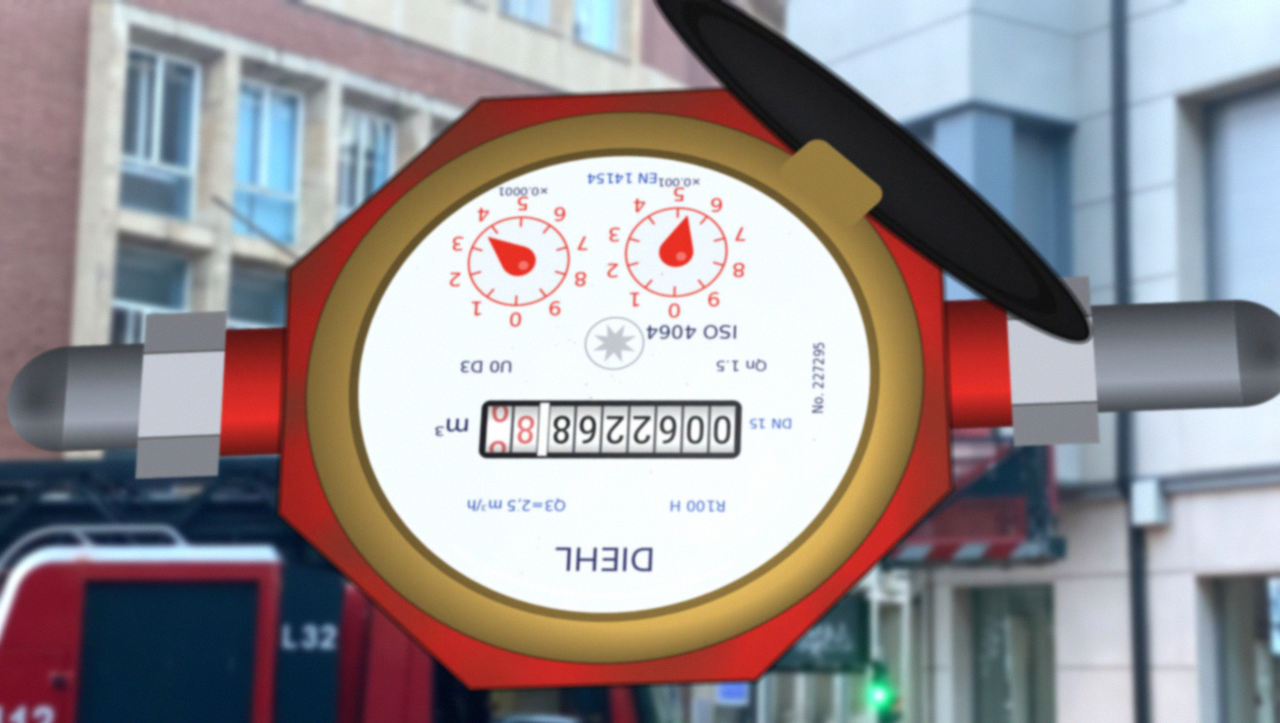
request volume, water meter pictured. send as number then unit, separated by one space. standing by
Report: 62268.8853 m³
